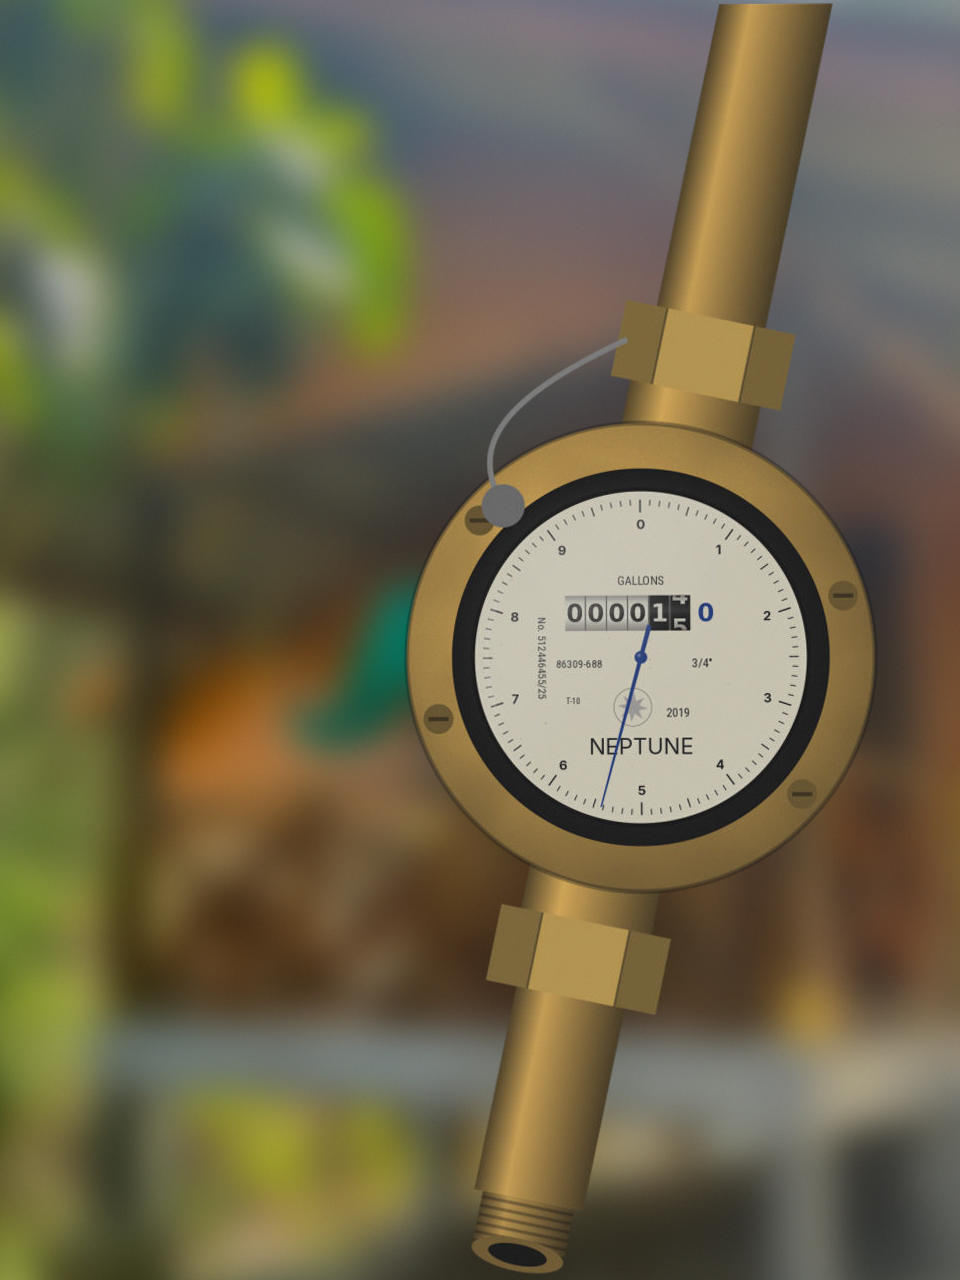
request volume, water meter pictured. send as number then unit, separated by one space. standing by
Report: 145.4 gal
